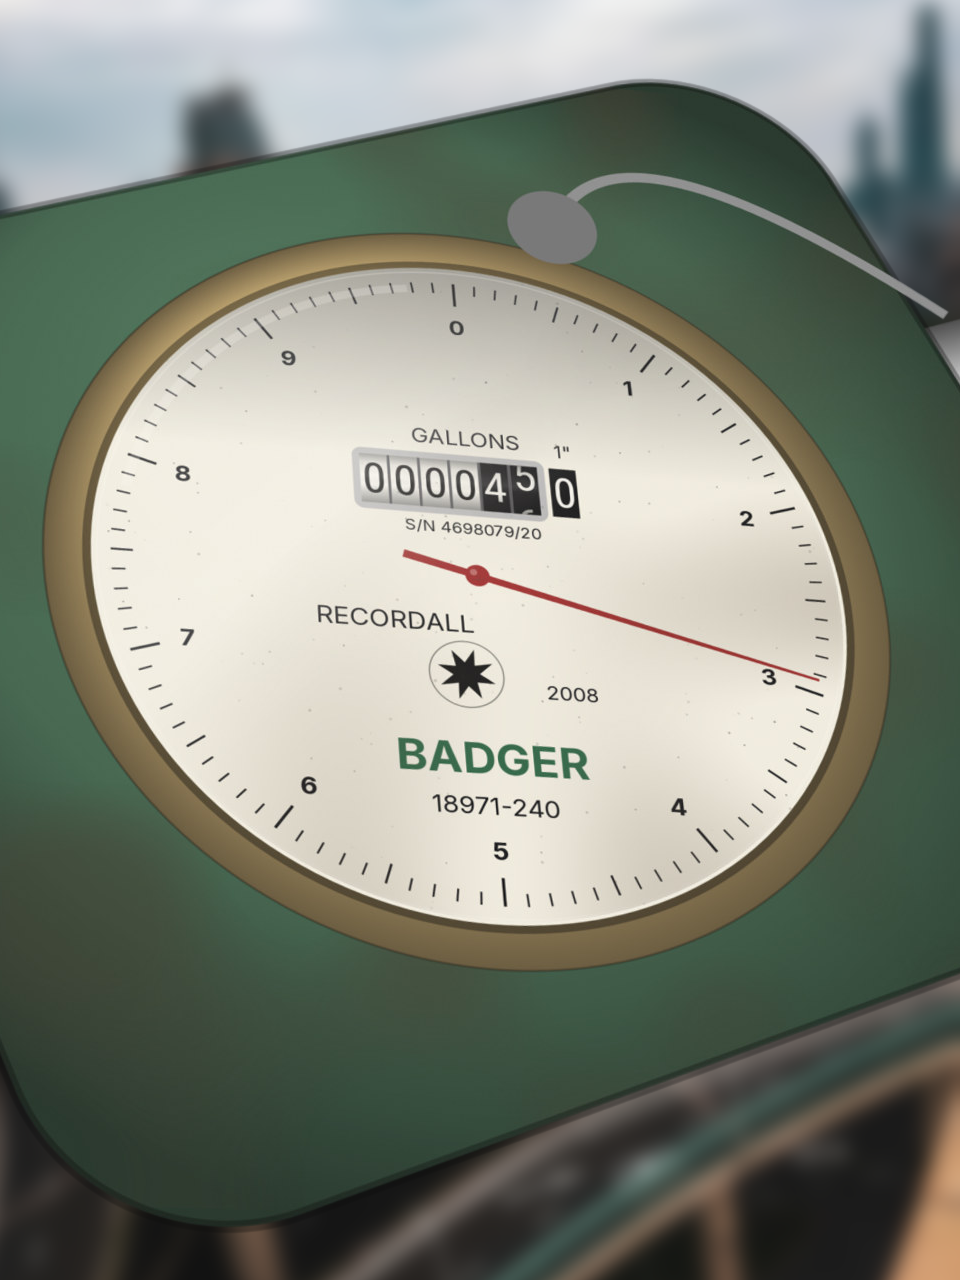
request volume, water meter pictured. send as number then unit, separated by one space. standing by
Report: 452.9 gal
